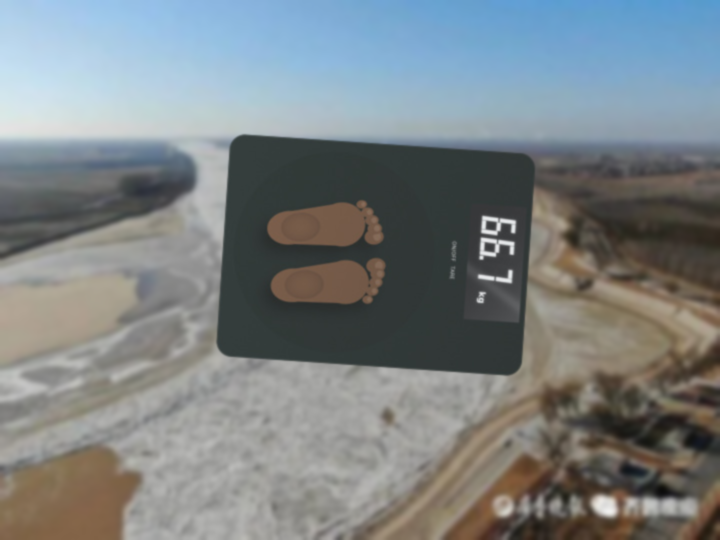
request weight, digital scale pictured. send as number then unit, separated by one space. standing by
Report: 66.7 kg
